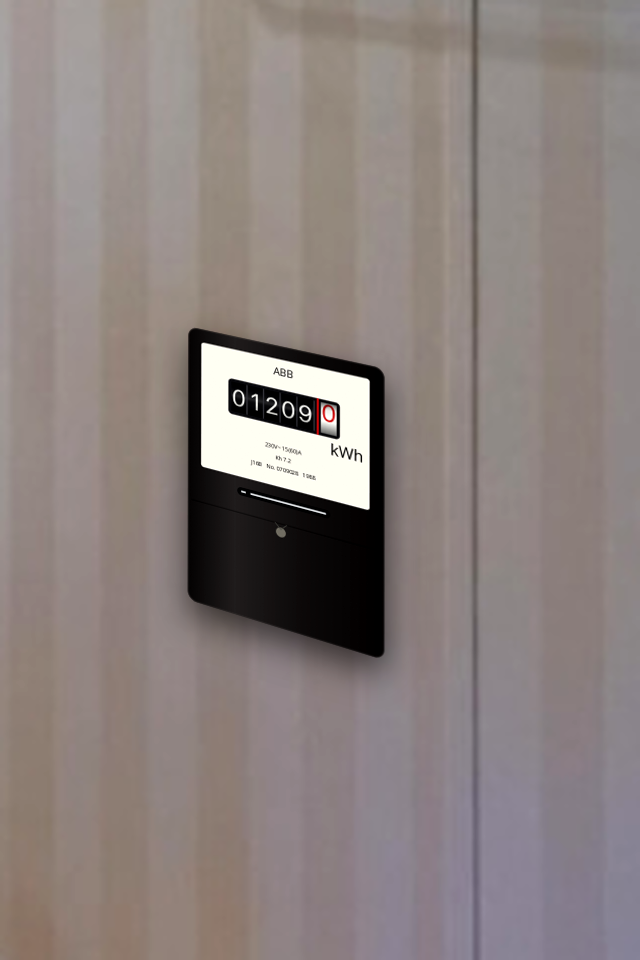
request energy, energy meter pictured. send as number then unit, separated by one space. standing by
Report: 1209.0 kWh
